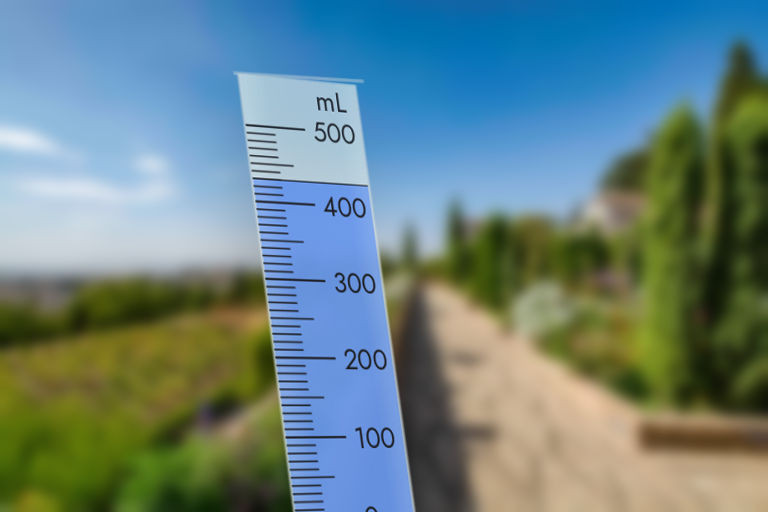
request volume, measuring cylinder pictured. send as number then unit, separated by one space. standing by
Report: 430 mL
